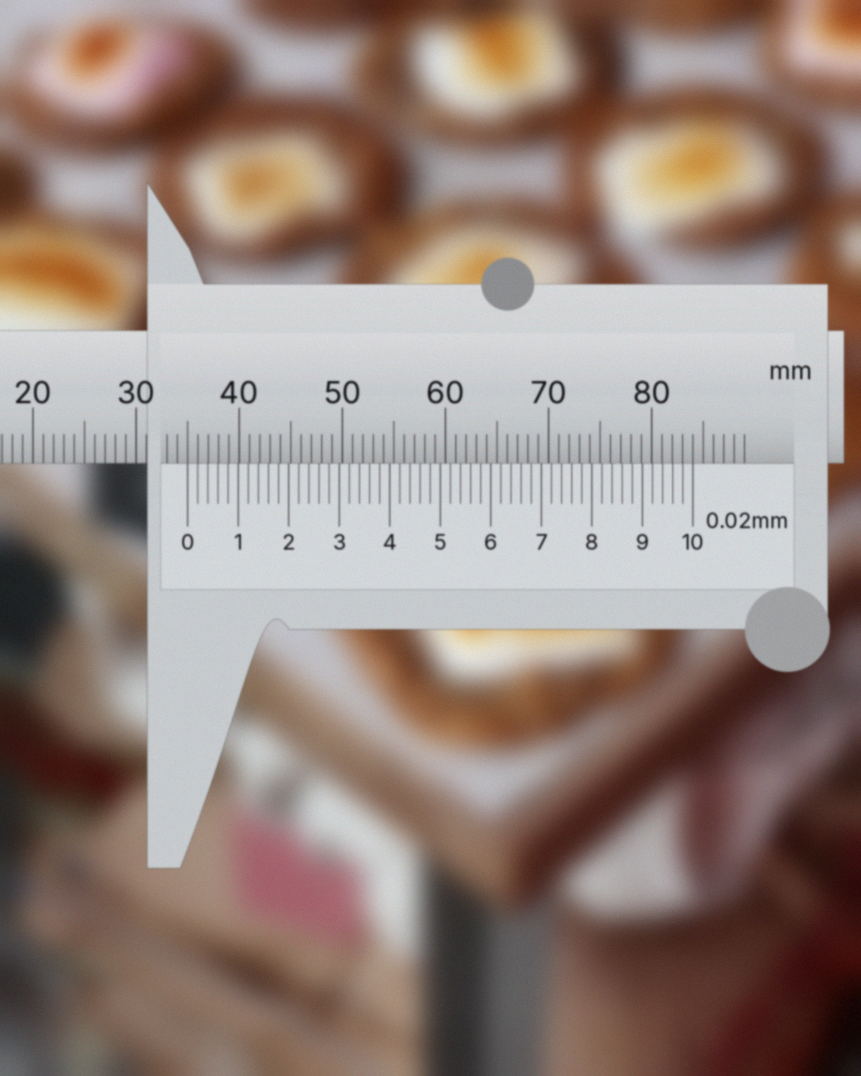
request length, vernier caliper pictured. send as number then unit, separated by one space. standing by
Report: 35.0 mm
